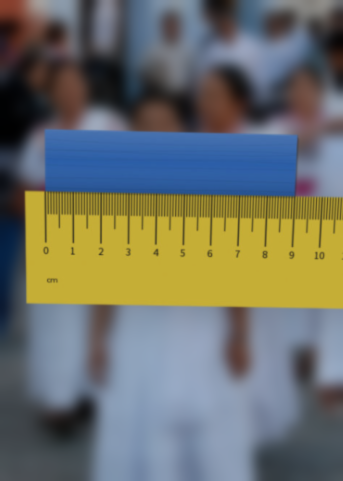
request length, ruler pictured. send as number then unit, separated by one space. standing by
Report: 9 cm
